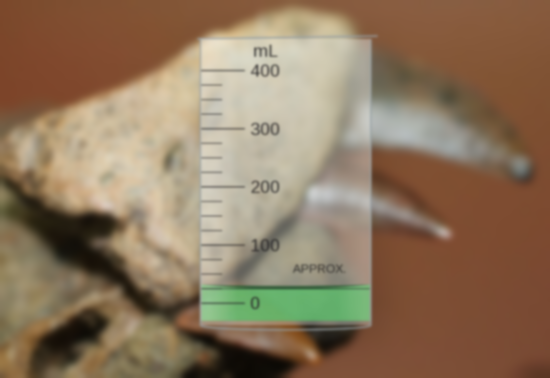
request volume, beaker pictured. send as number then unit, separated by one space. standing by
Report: 25 mL
